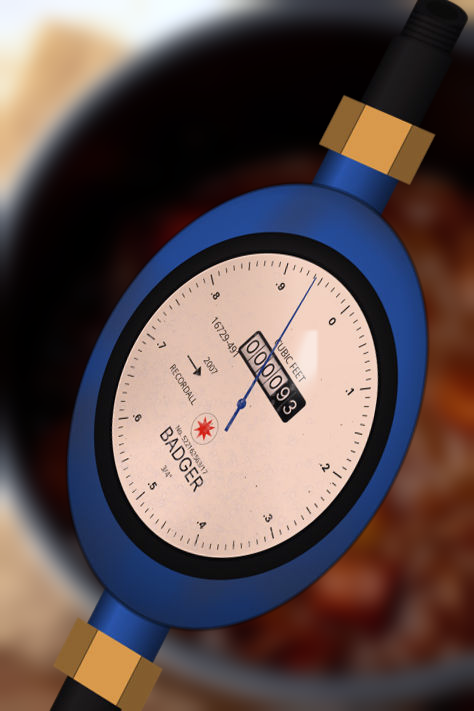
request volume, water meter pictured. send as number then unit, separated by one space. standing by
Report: 92.94 ft³
